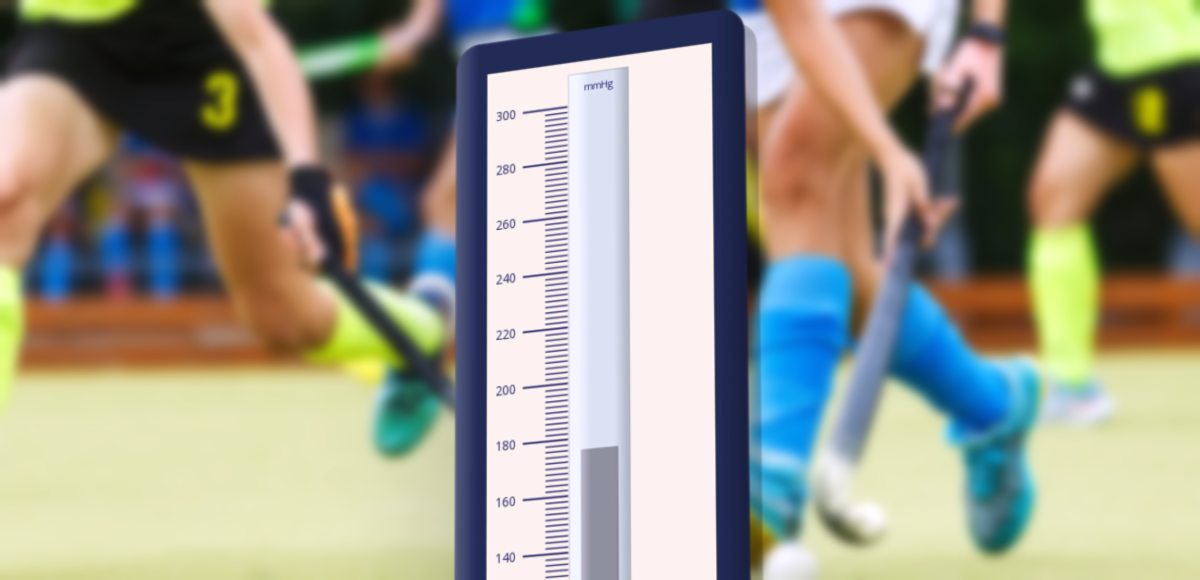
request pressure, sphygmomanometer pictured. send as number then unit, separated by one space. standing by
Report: 176 mmHg
